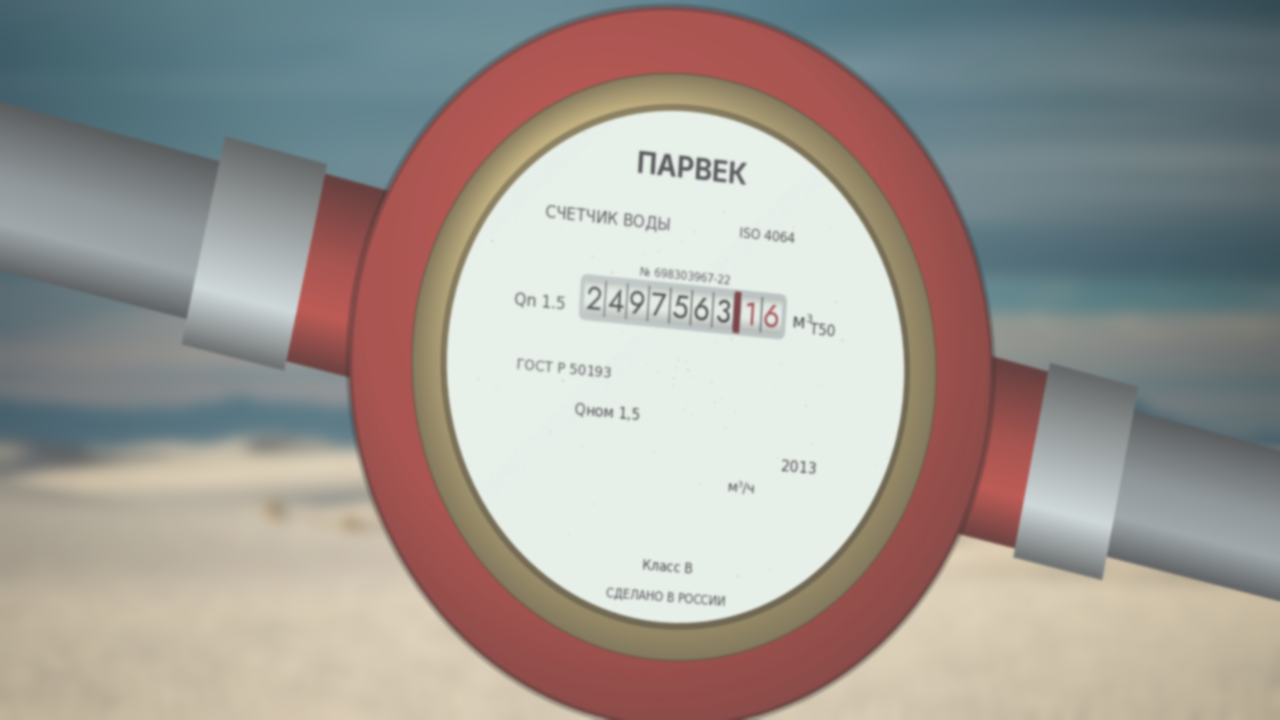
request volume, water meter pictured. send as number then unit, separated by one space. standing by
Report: 2497563.16 m³
